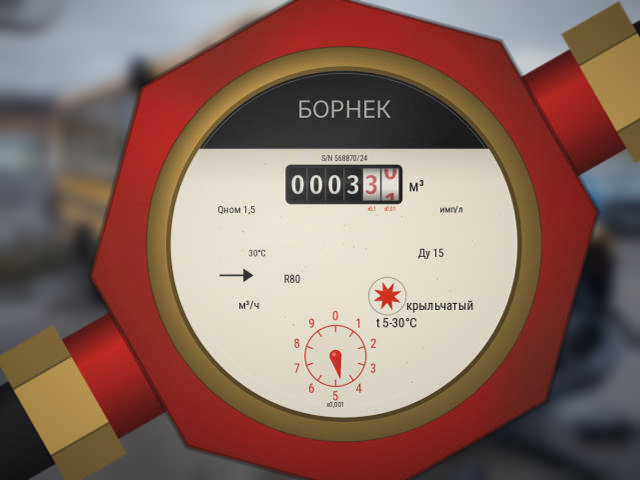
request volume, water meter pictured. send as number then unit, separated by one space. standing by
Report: 3.304 m³
